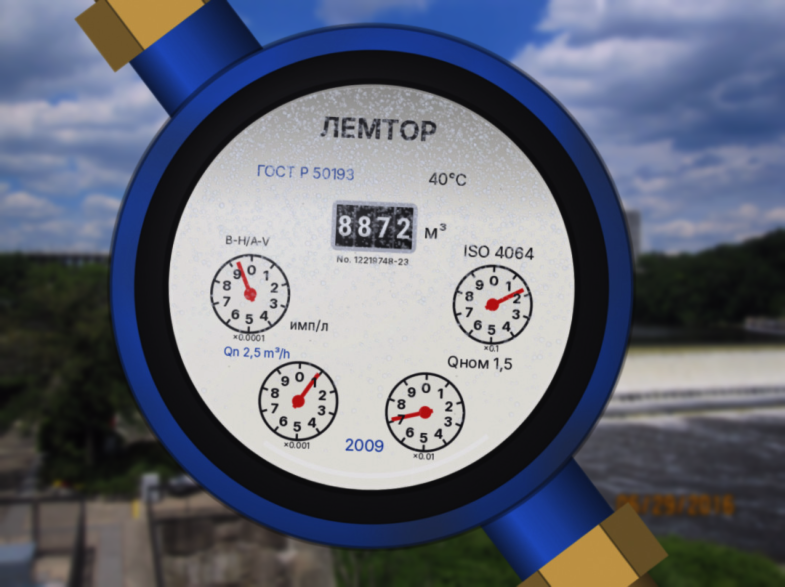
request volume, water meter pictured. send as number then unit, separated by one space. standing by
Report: 8872.1709 m³
